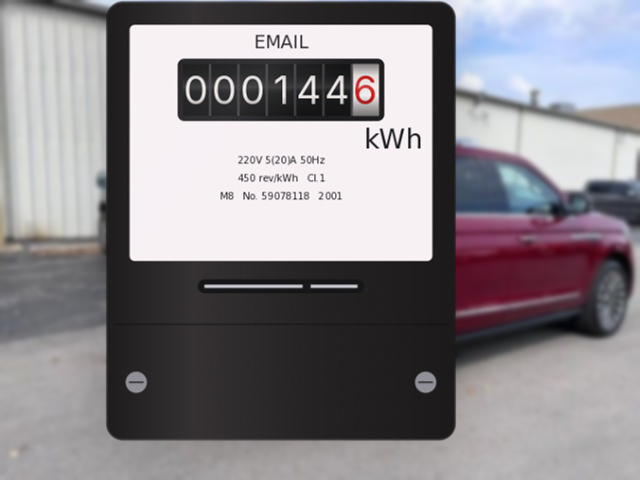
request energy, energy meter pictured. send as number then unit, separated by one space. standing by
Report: 144.6 kWh
